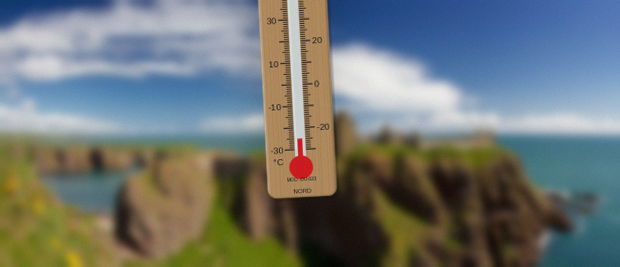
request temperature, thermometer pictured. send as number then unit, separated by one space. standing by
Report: -25 °C
